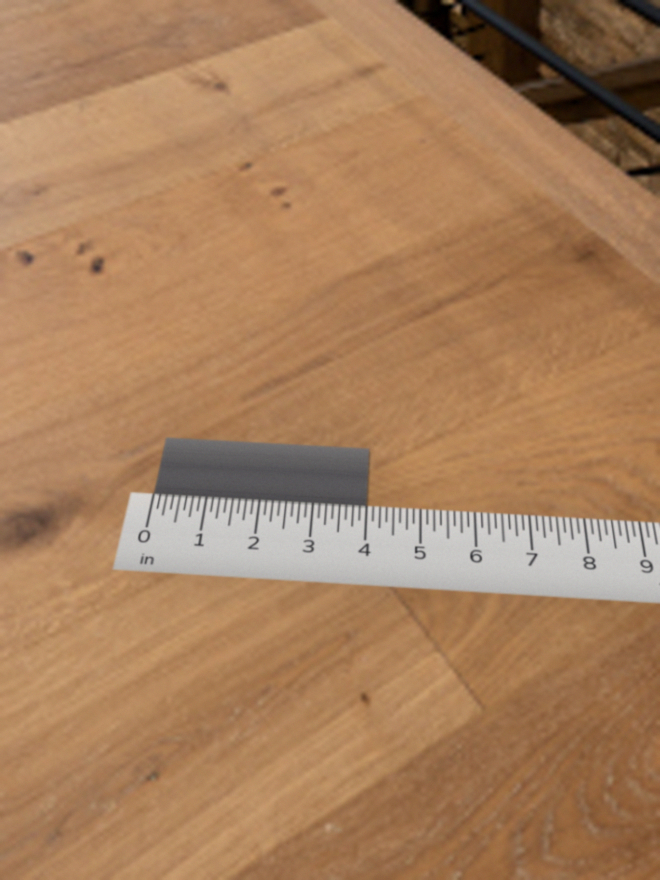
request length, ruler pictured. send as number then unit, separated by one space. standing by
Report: 4 in
